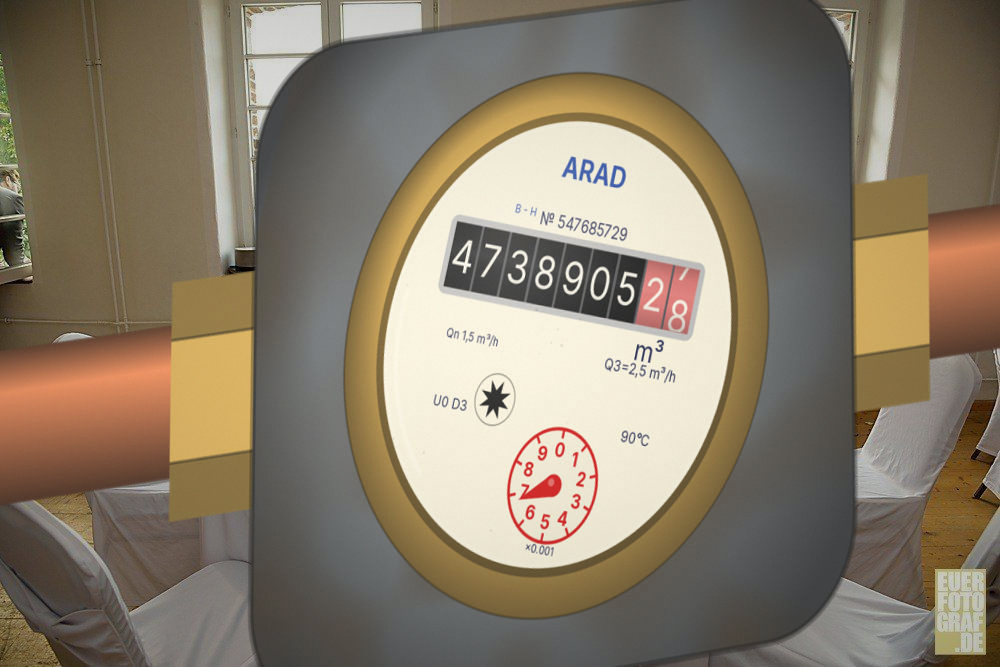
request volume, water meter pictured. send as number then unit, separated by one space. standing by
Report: 4738905.276 m³
